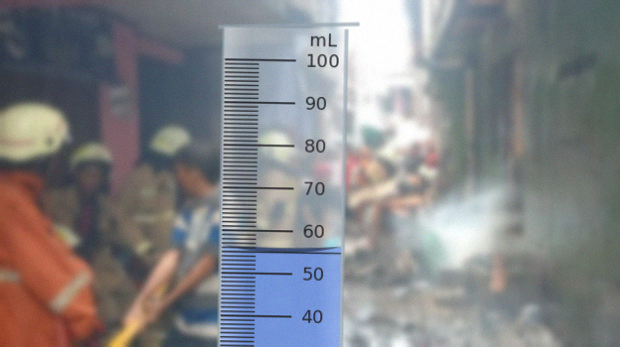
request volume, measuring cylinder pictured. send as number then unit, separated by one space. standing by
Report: 55 mL
